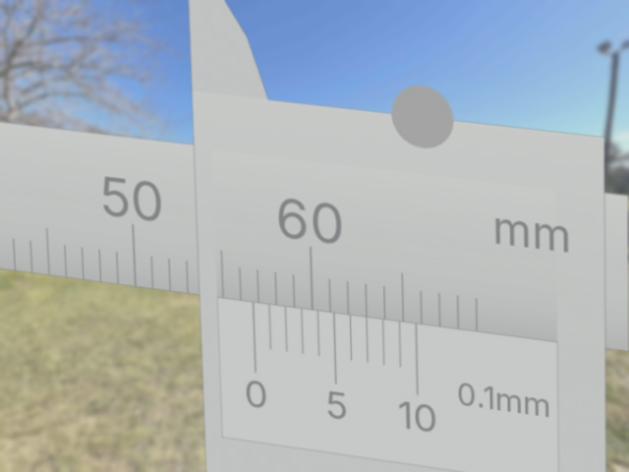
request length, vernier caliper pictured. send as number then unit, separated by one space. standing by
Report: 56.7 mm
